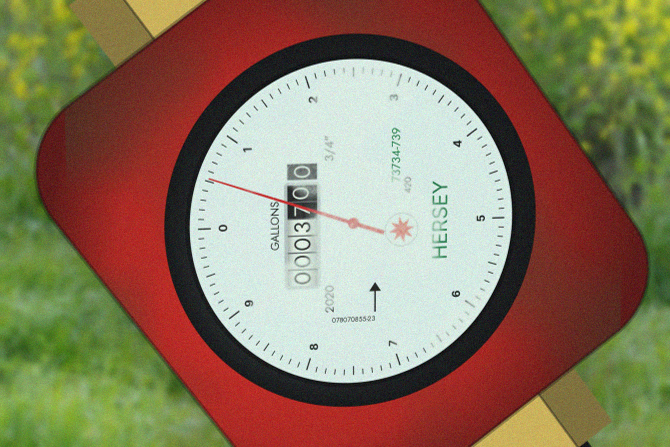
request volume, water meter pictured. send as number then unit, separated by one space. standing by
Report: 3700.5 gal
